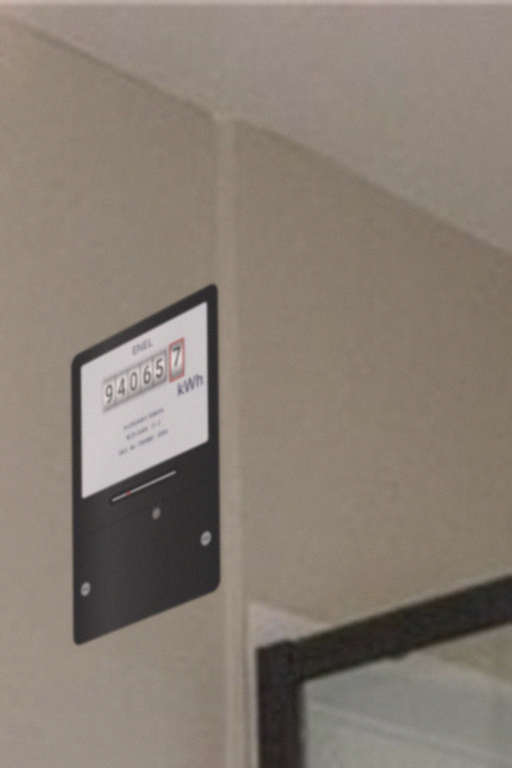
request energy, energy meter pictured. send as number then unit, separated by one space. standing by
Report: 94065.7 kWh
